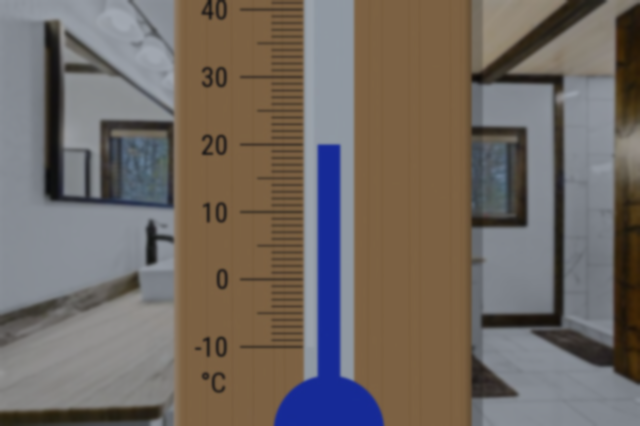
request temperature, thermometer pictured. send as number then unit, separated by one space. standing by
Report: 20 °C
